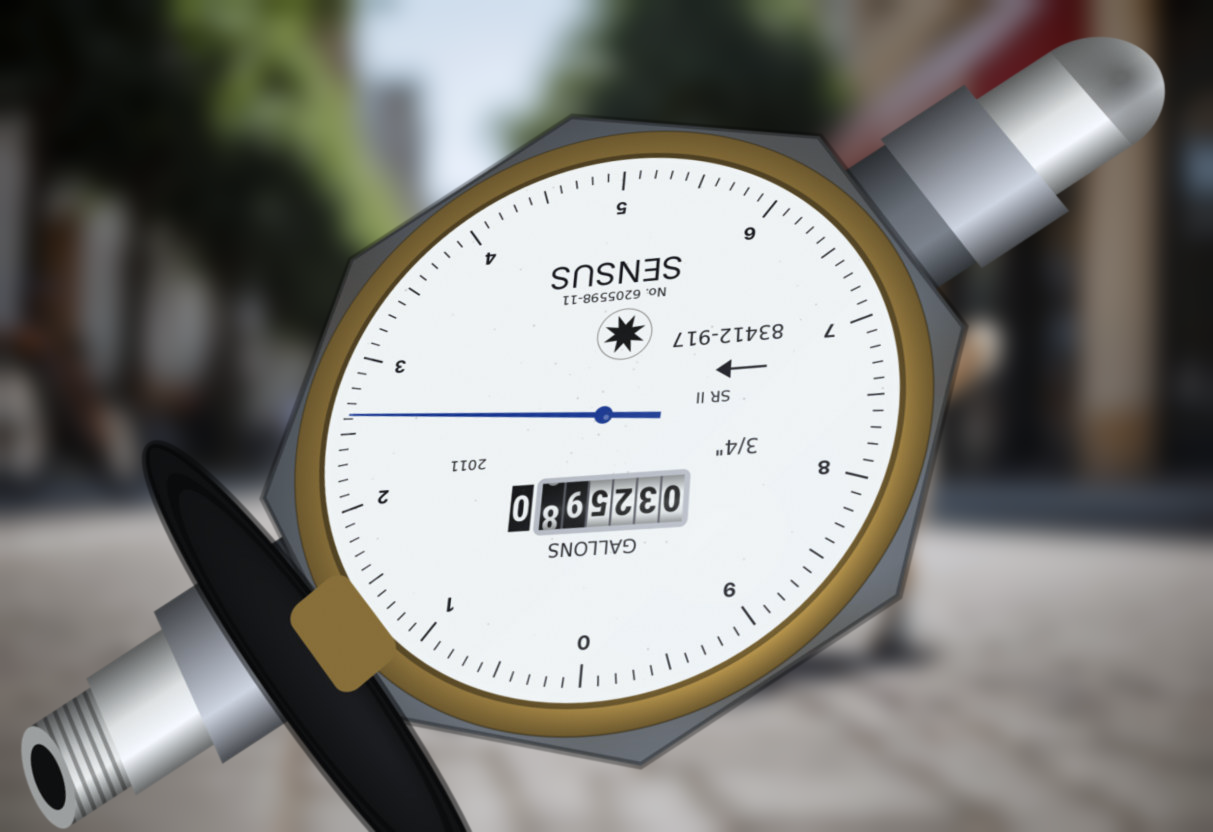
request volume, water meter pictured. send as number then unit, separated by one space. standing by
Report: 325982.6 gal
